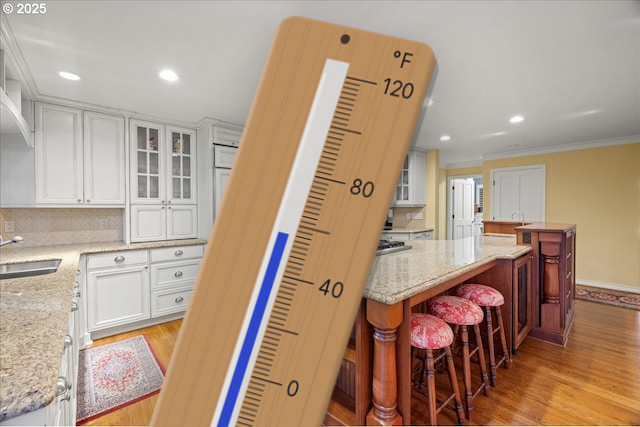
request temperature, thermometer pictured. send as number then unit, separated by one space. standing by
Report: 56 °F
